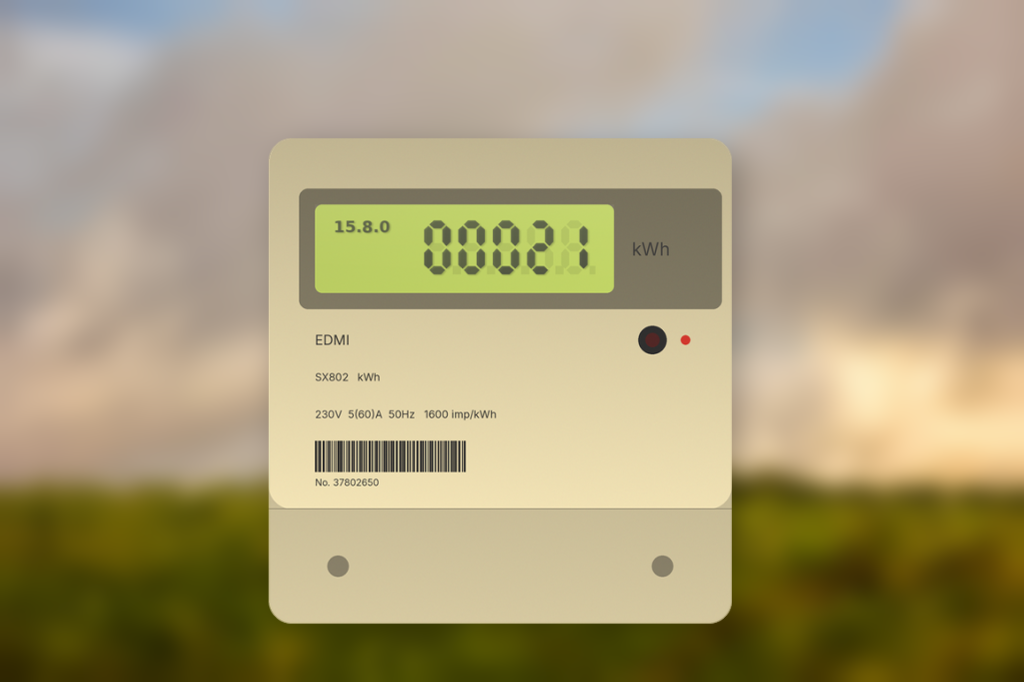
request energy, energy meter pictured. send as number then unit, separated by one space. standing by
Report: 21 kWh
